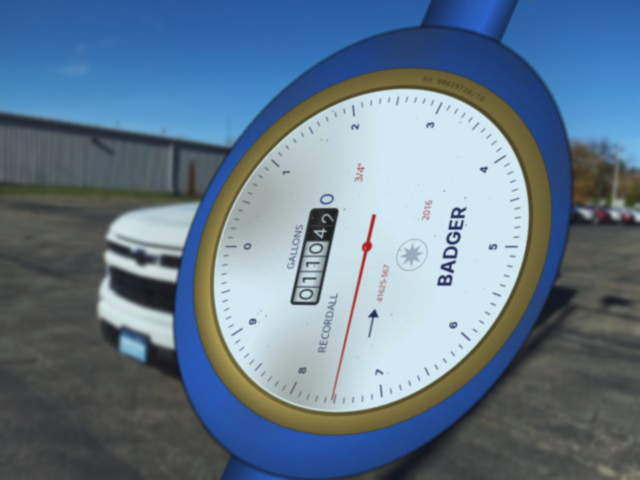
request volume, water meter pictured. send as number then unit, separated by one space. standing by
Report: 110417.5 gal
